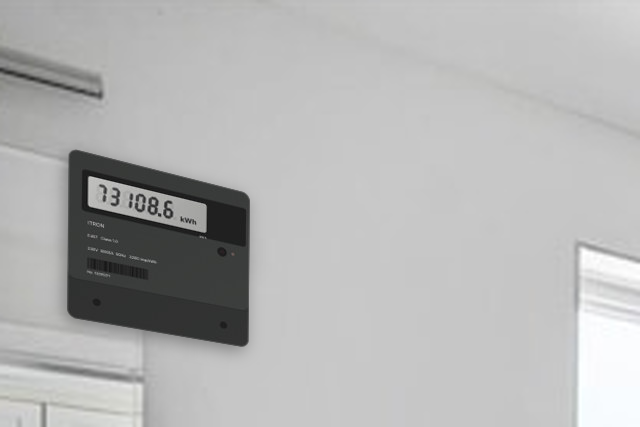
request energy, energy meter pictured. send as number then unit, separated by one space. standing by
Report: 73108.6 kWh
